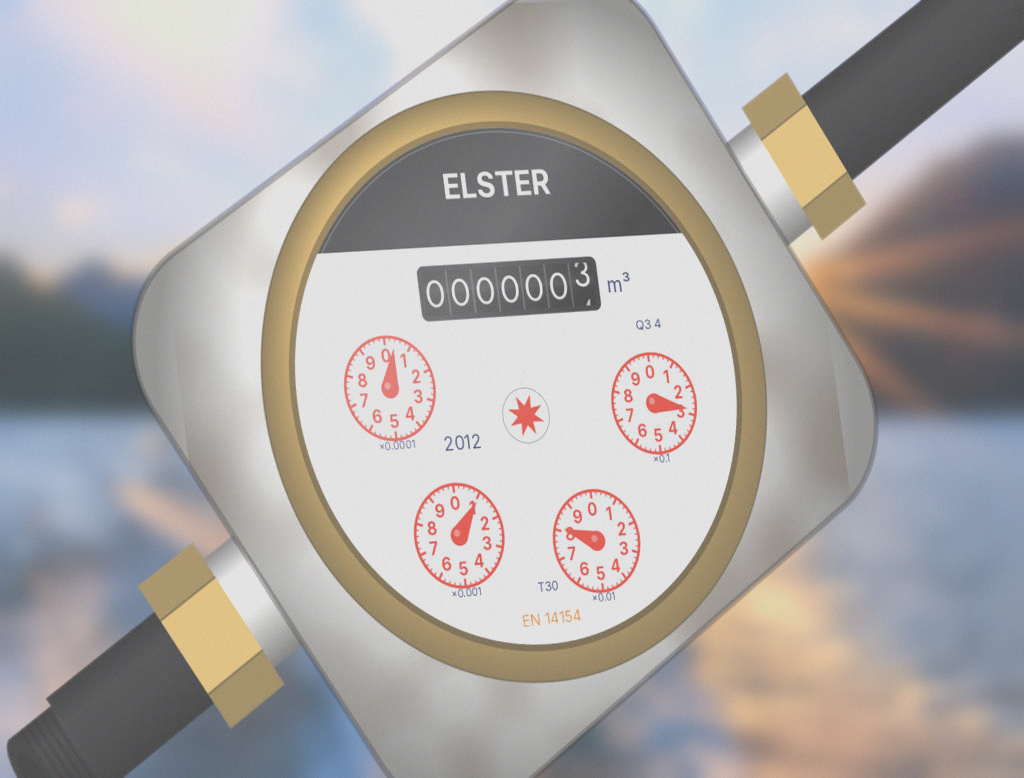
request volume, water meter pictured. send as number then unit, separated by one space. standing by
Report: 3.2810 m³
